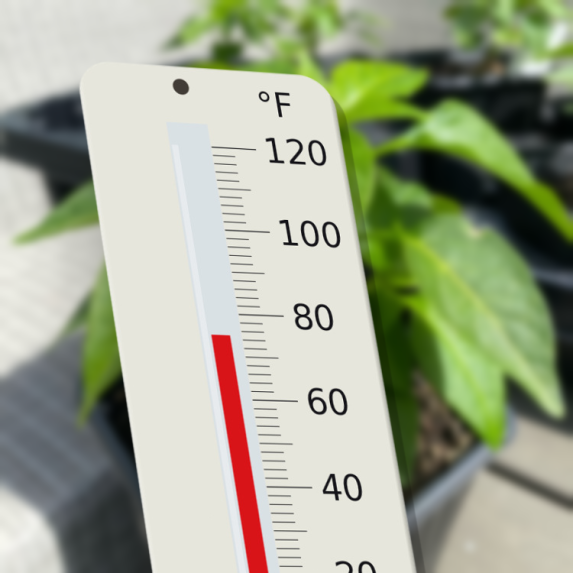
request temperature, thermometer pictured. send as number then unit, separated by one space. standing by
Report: 75 °F
